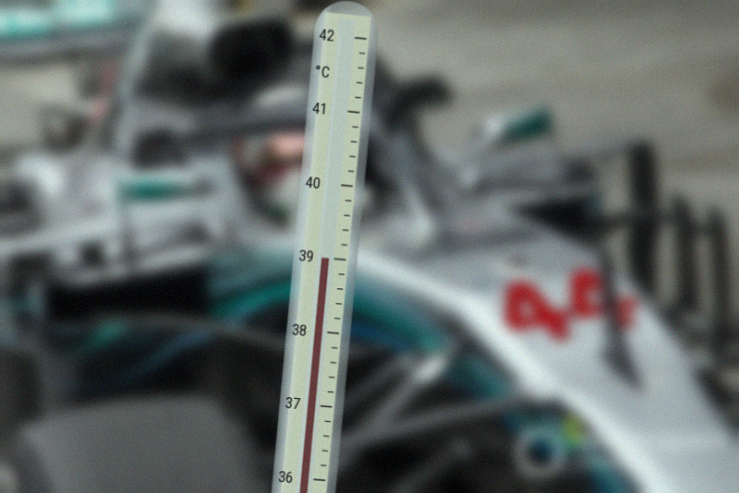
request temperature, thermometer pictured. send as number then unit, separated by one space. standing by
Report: 39 °C
